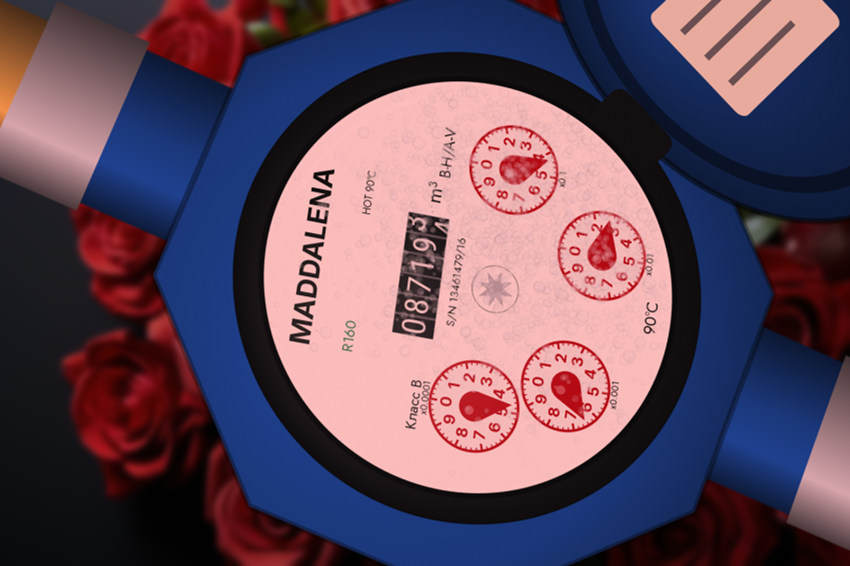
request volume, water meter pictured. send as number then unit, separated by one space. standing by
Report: 87193.4264 m³
